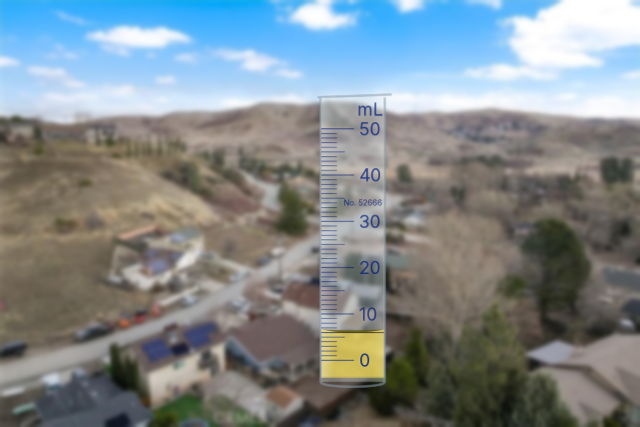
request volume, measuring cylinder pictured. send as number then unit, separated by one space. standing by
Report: 6 mL
